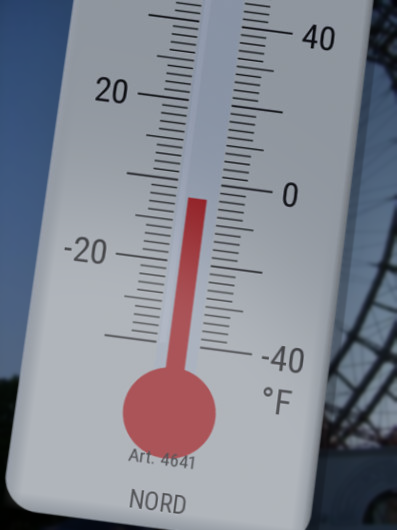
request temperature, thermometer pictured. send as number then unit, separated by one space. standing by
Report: -4 °F
